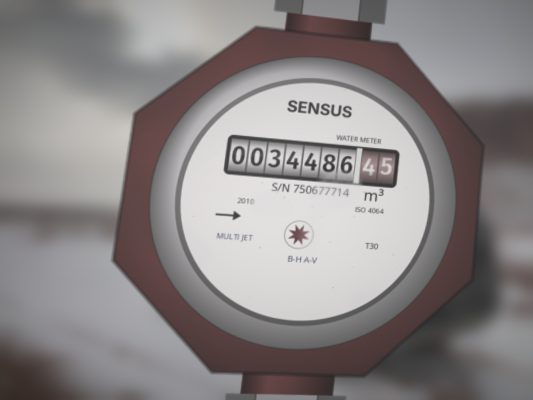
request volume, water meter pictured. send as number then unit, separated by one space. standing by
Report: 34486.45 m³
